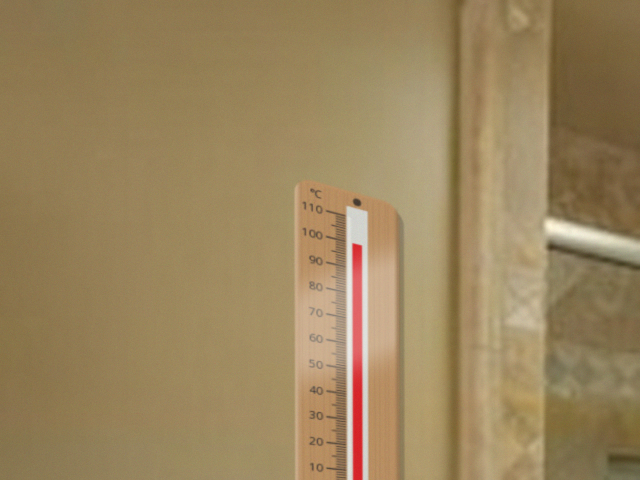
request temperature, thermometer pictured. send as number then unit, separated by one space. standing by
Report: 100 °C
